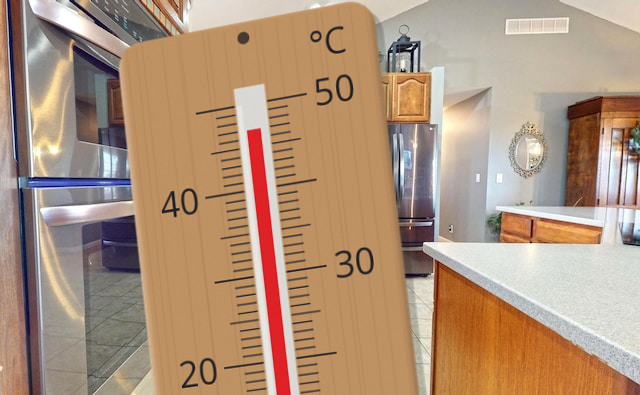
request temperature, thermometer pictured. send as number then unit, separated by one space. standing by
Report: 47 °C
